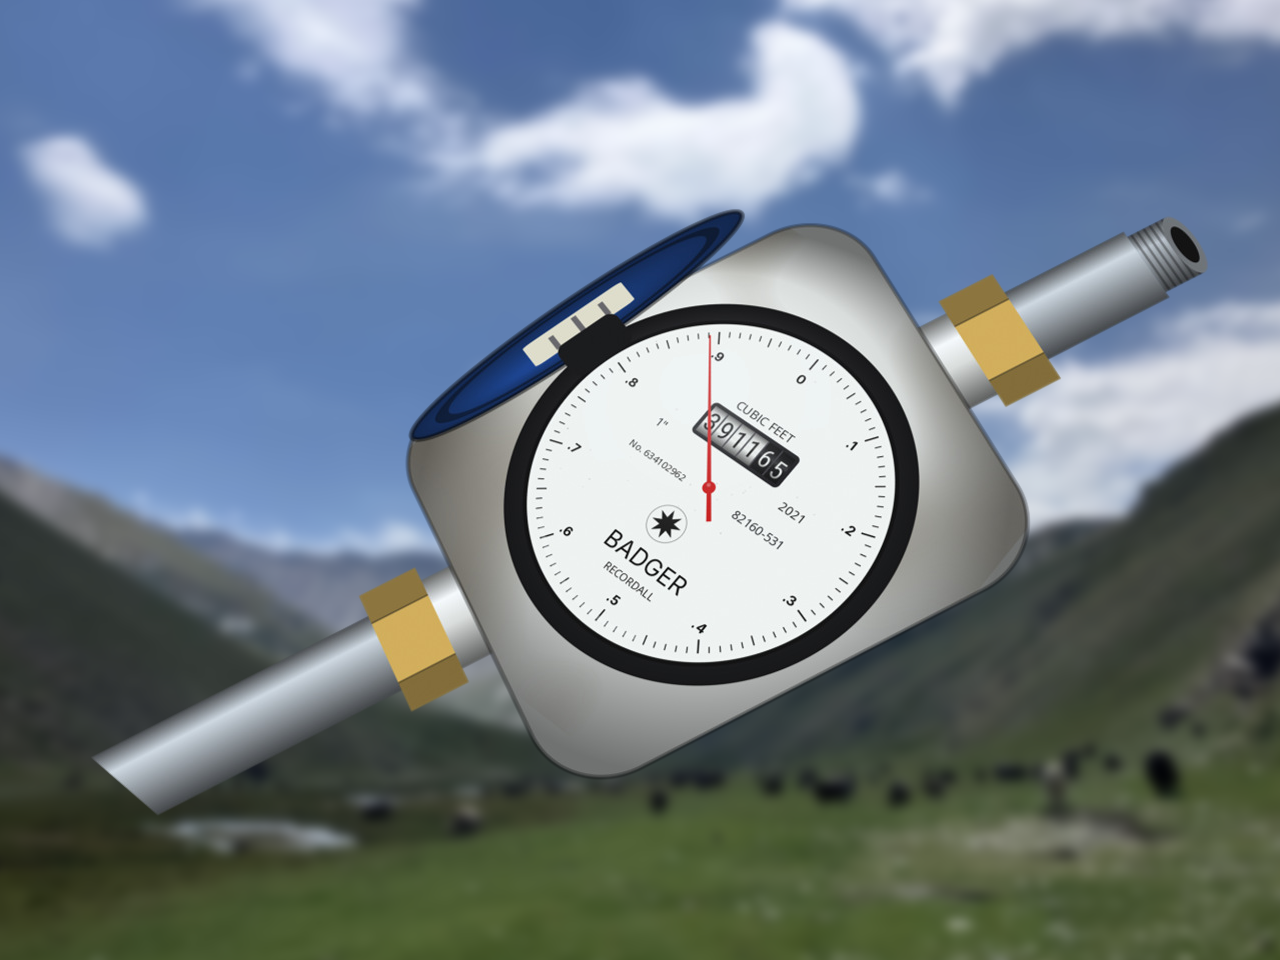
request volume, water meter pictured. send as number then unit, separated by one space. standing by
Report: 391164.89 ft³
